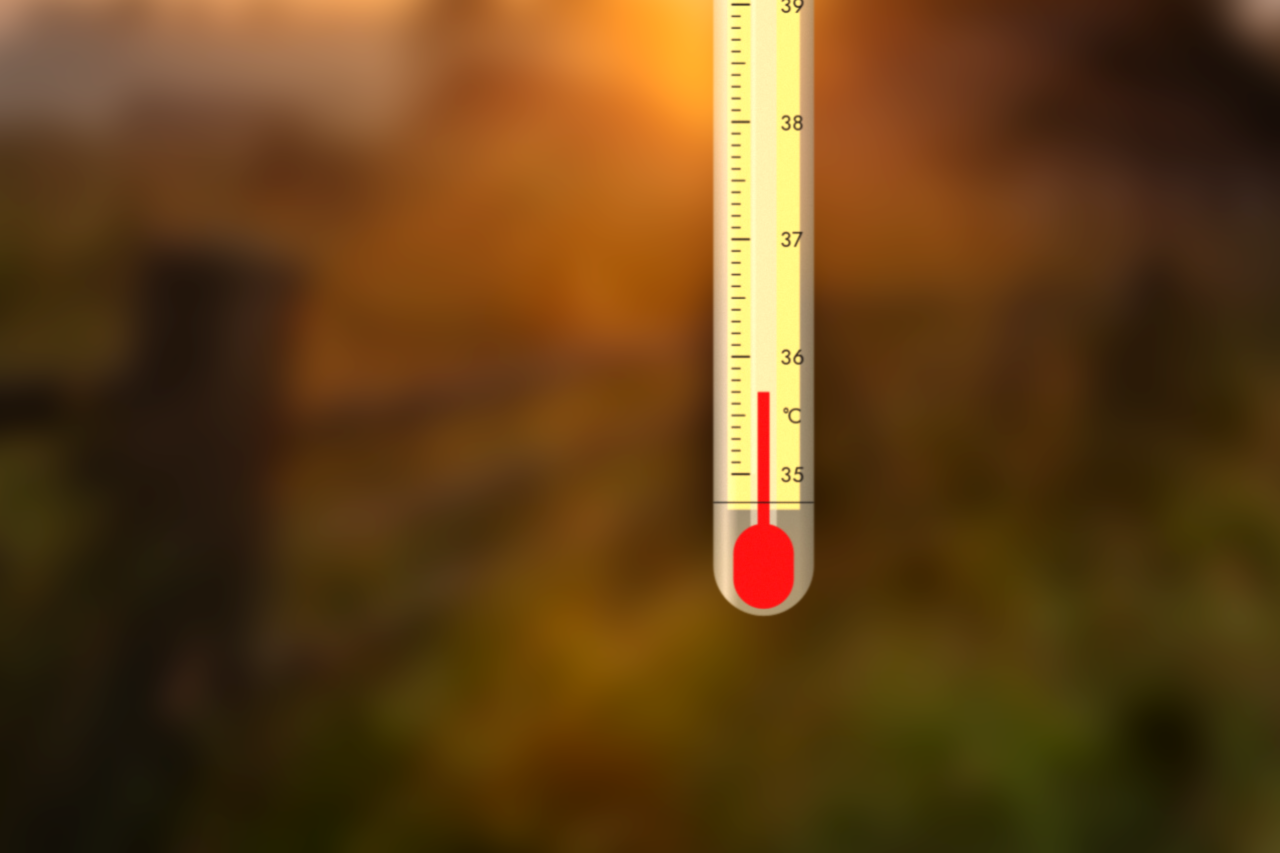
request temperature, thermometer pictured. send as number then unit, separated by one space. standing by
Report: 35.7 °C
